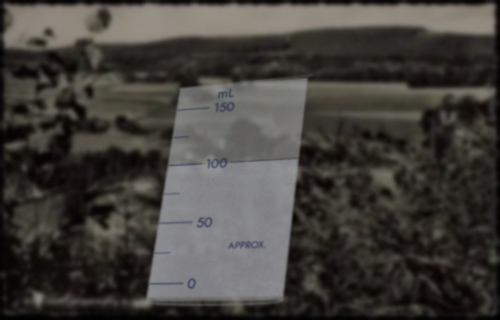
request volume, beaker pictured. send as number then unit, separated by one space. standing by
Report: 100 mL
